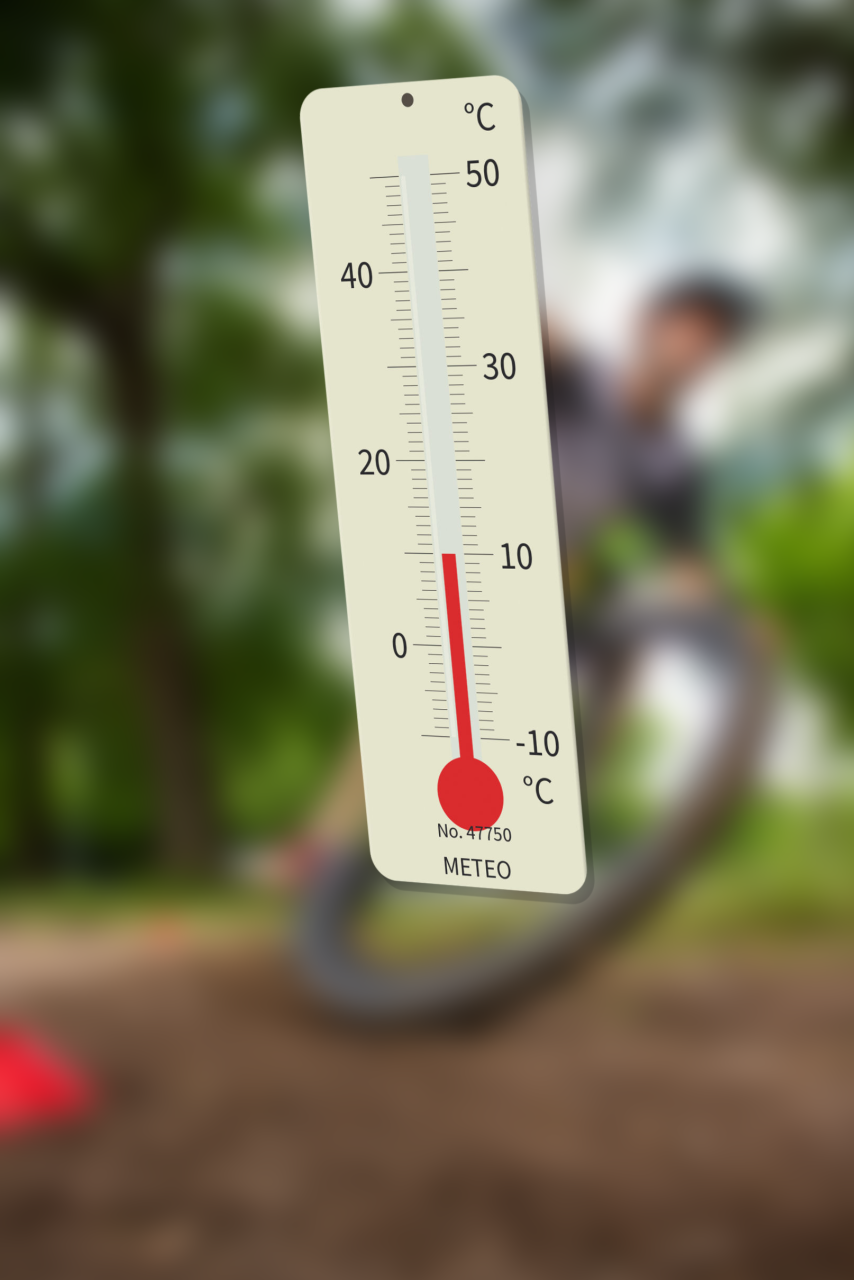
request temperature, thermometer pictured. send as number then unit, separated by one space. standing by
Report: 10 °C
